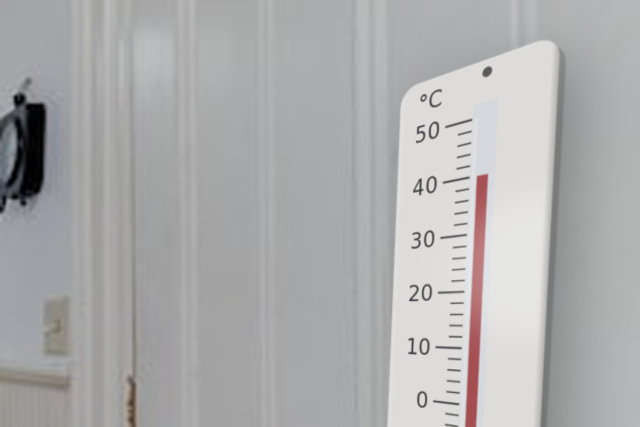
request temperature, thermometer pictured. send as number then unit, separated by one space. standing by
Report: 40 °C
